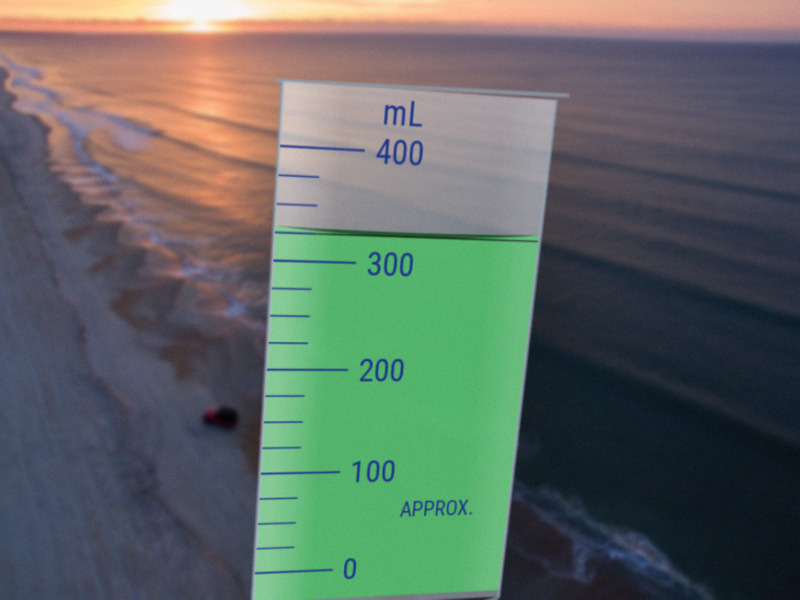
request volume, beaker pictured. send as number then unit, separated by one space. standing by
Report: 325 mL
